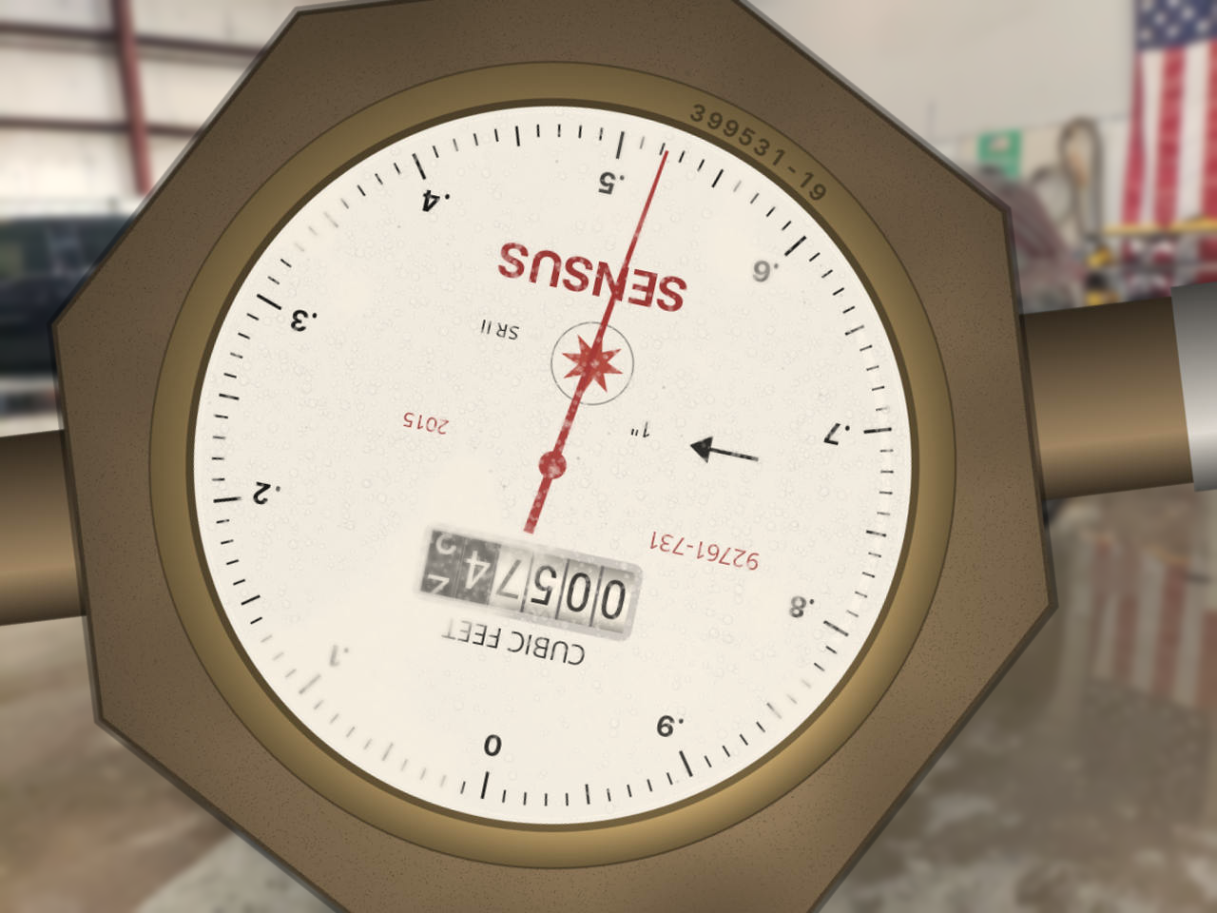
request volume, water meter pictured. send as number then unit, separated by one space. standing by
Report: 5742.52 ft³
